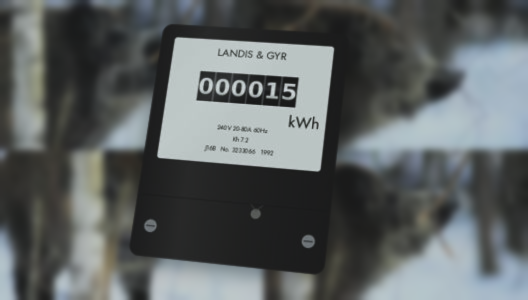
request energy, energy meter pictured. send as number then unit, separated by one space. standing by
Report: 15 kWh
